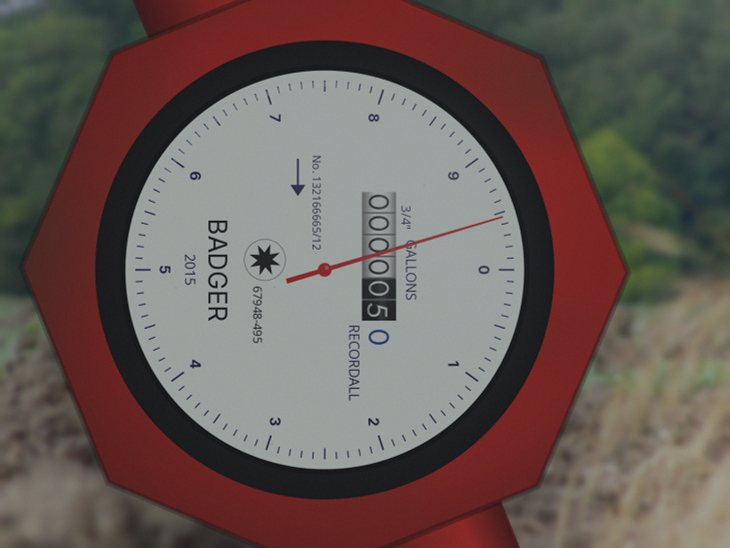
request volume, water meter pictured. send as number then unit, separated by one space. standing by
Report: 49.5 gal
